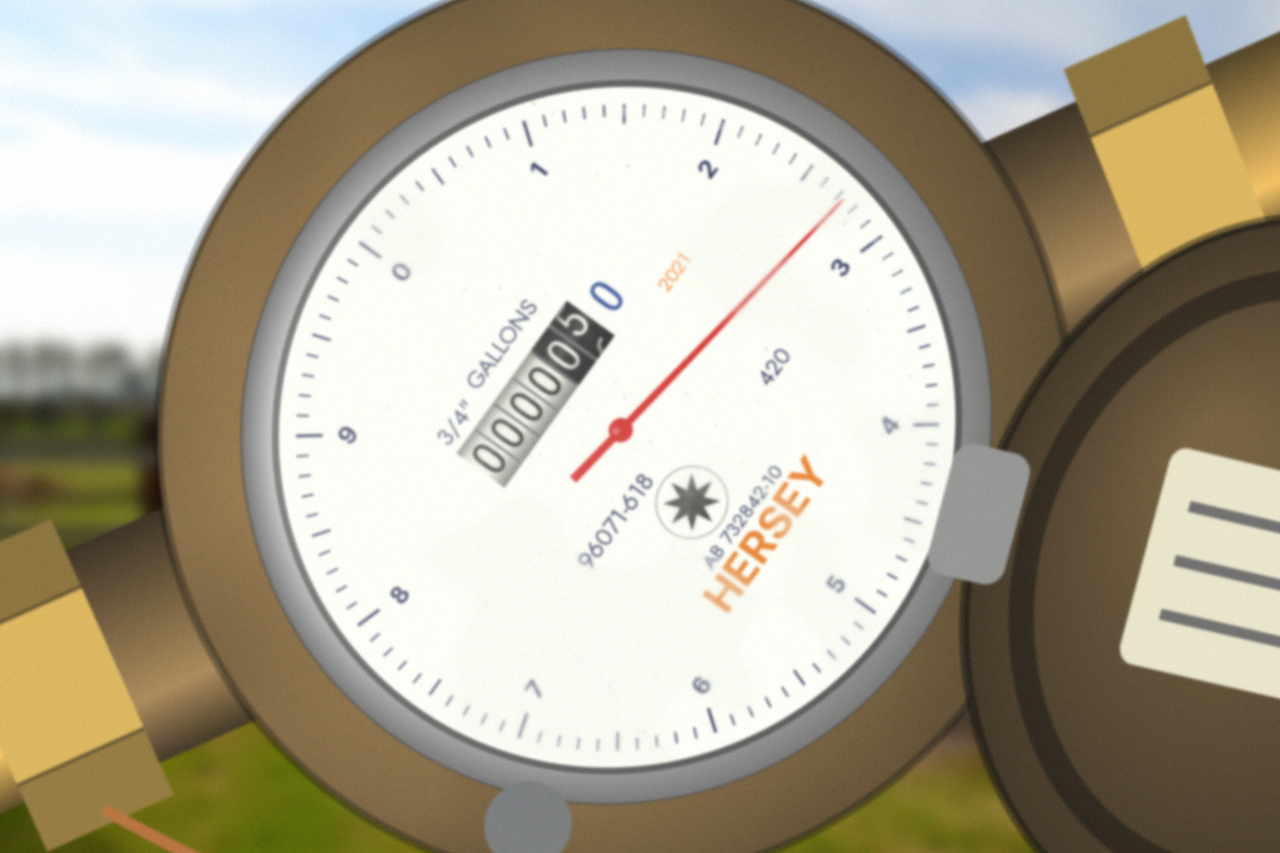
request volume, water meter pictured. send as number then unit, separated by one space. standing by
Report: 52.7 gal
